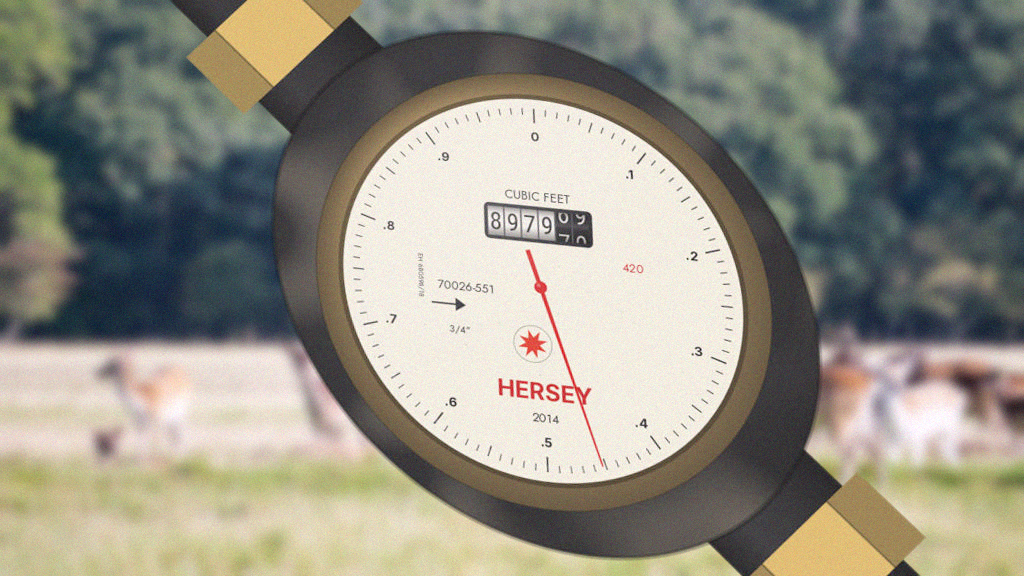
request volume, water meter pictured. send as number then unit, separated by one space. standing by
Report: 897969.45 ft³
